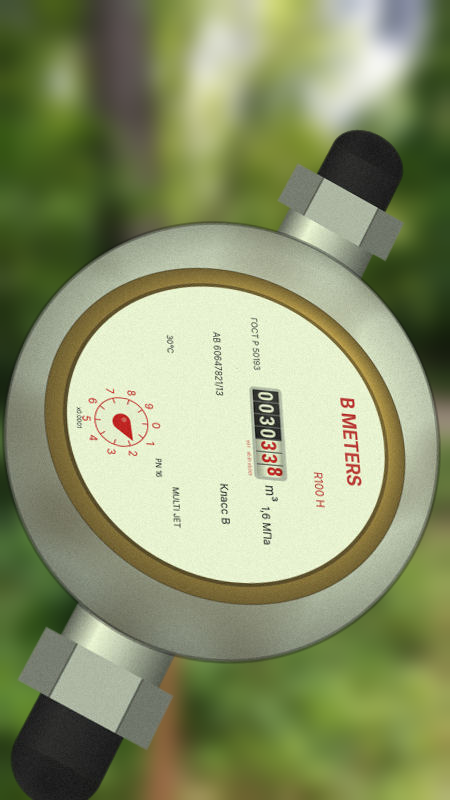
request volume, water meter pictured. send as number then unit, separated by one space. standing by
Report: 30.3381 m³
